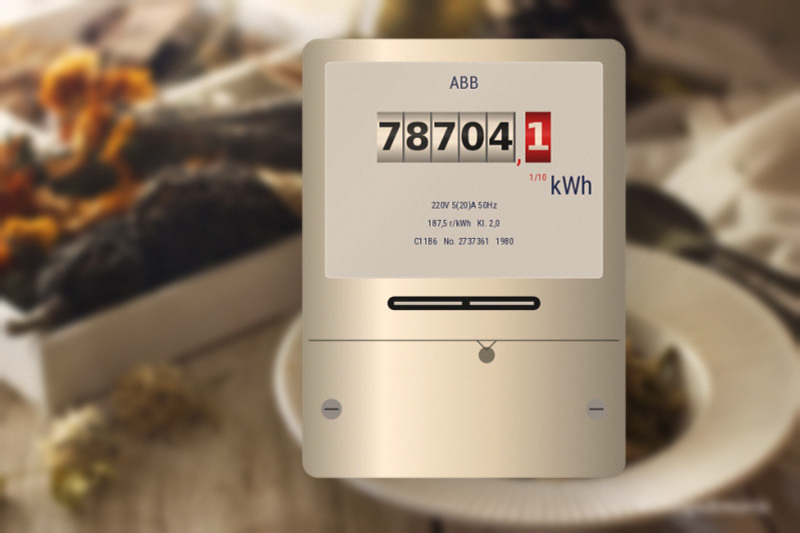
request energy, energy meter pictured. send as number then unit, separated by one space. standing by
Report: 78704.1 kWh
